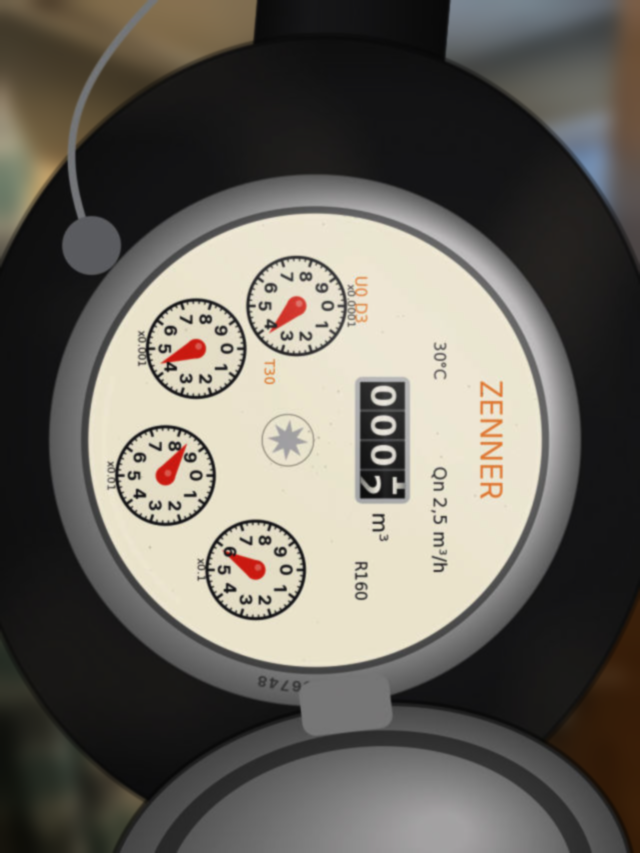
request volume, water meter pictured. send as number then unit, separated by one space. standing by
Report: 1.5843 m³
